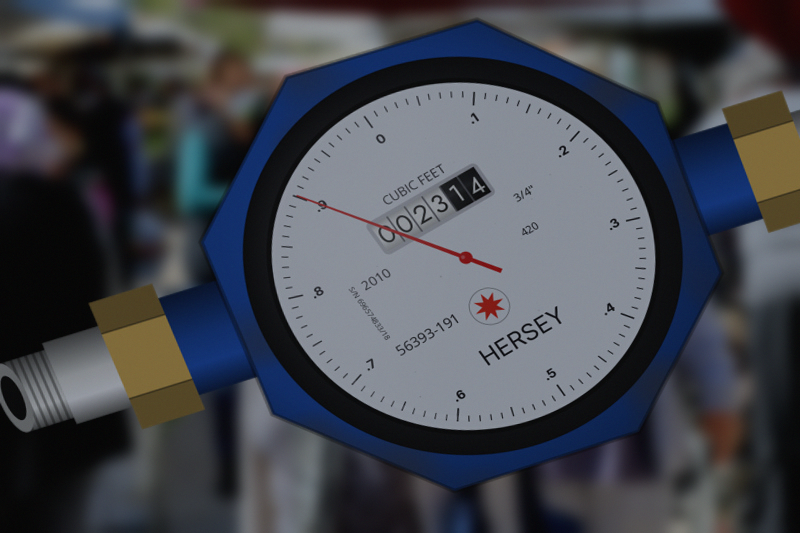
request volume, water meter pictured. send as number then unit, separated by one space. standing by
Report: 2313.90 ft³
